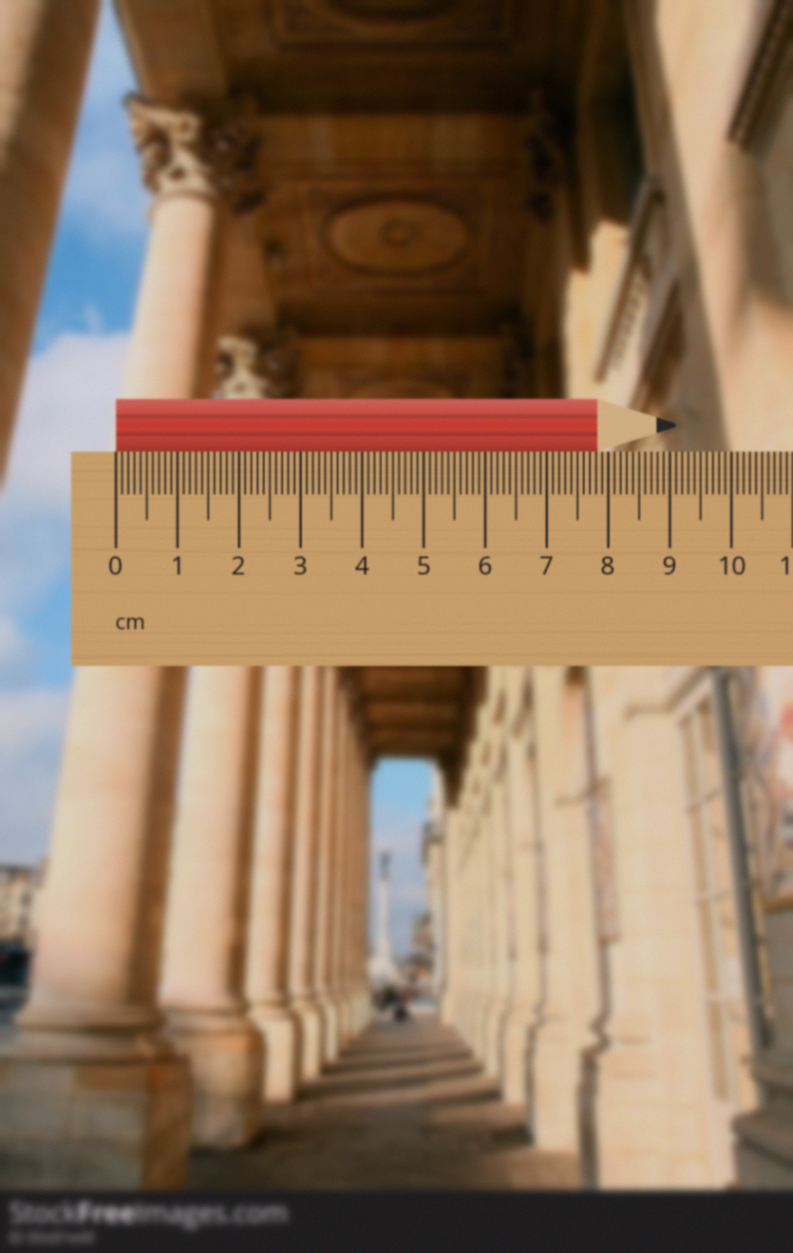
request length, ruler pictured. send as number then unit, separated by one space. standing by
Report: 9.1 cm
